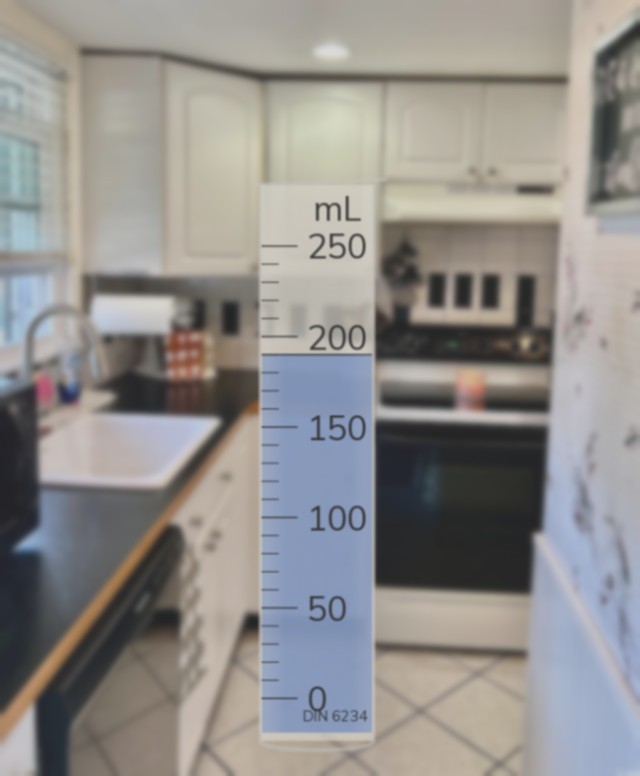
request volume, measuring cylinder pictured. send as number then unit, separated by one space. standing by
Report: 190 mL
